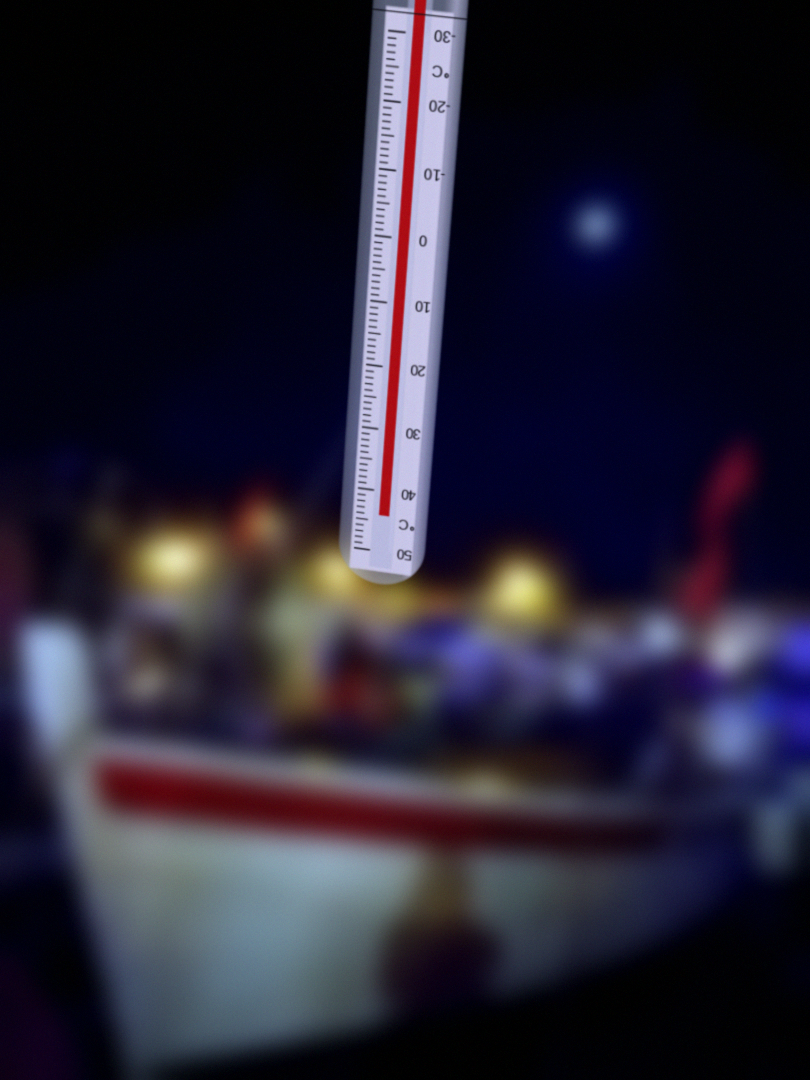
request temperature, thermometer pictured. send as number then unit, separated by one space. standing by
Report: 44 °C
